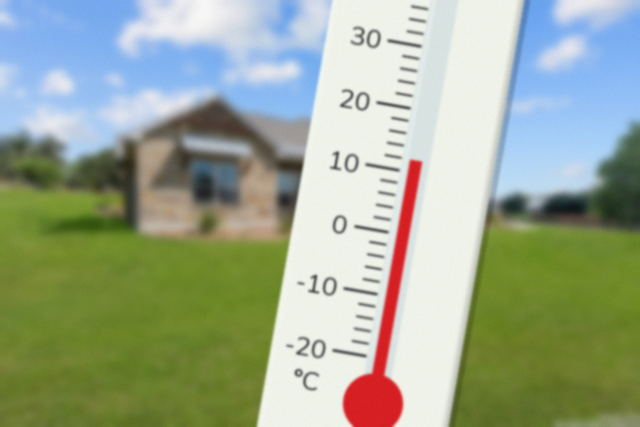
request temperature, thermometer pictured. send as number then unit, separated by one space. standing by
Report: 12 °C
